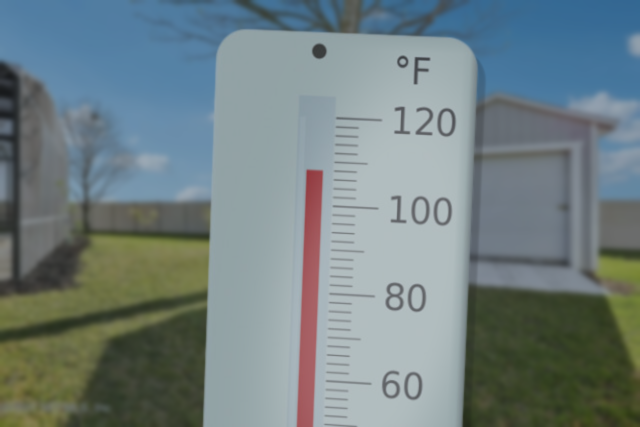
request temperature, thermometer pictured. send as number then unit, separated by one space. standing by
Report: 108 °F
